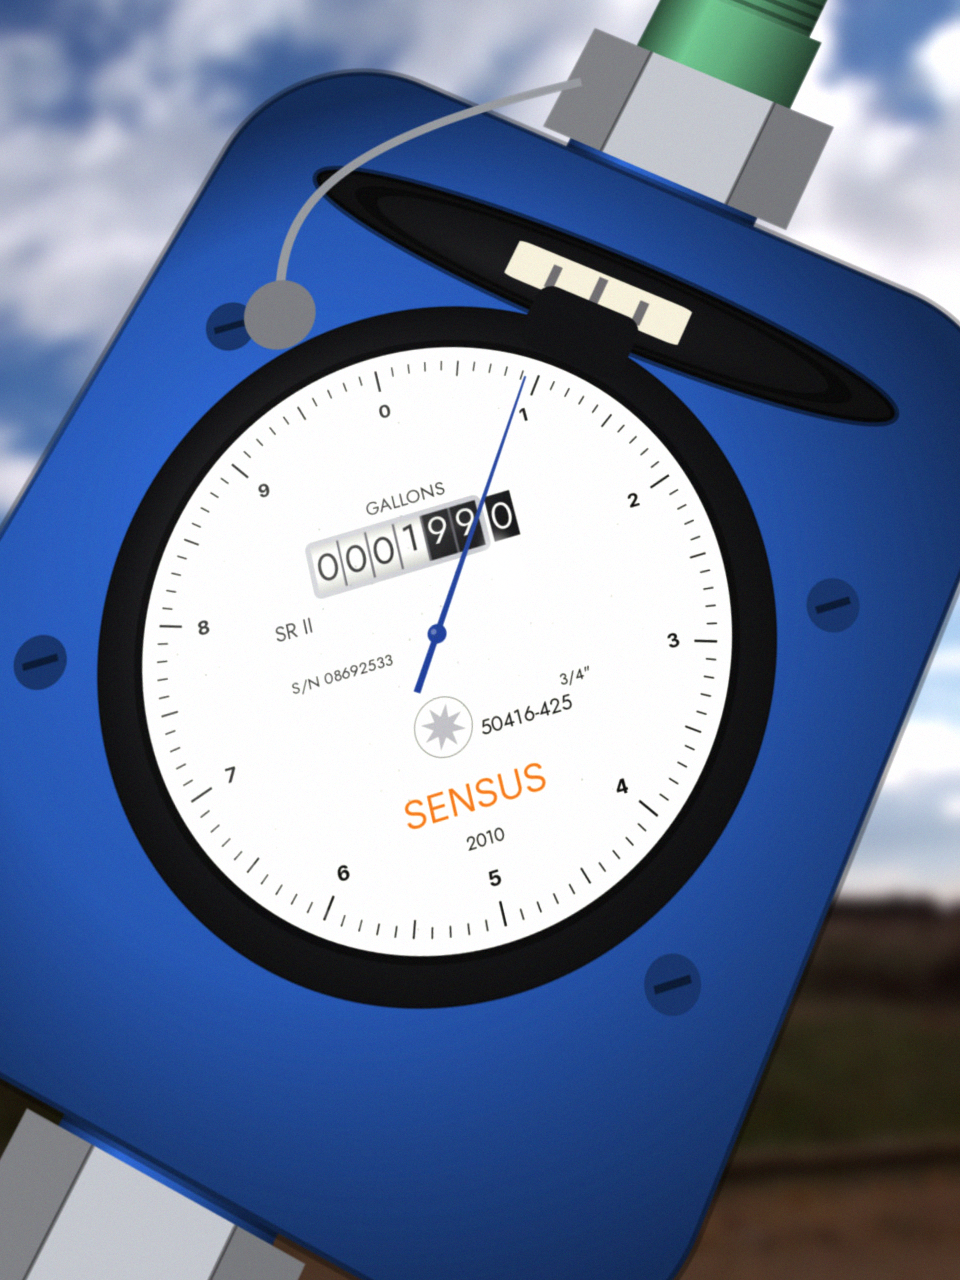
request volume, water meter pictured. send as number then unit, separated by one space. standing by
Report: 1990.9 gal
